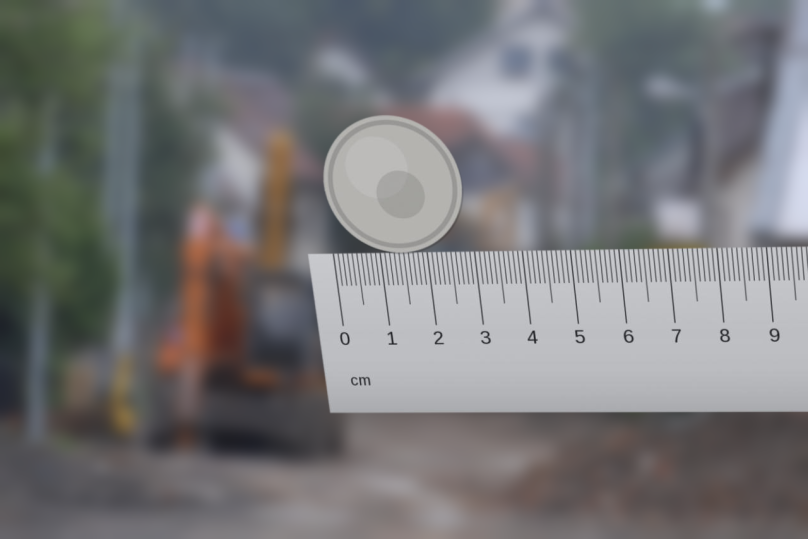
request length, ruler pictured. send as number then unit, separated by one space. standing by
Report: 2.9 cm
